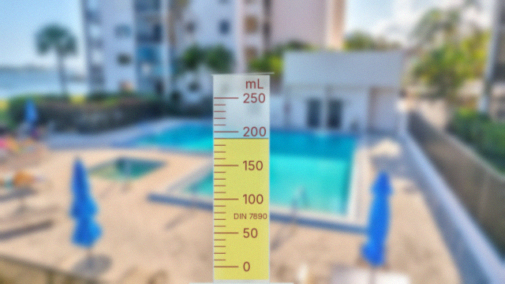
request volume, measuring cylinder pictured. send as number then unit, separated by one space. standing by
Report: 190 mL
